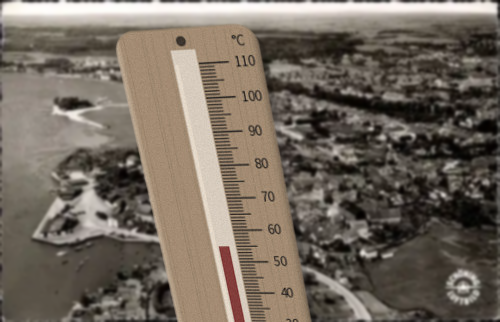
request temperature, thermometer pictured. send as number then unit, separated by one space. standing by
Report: 55 °C
